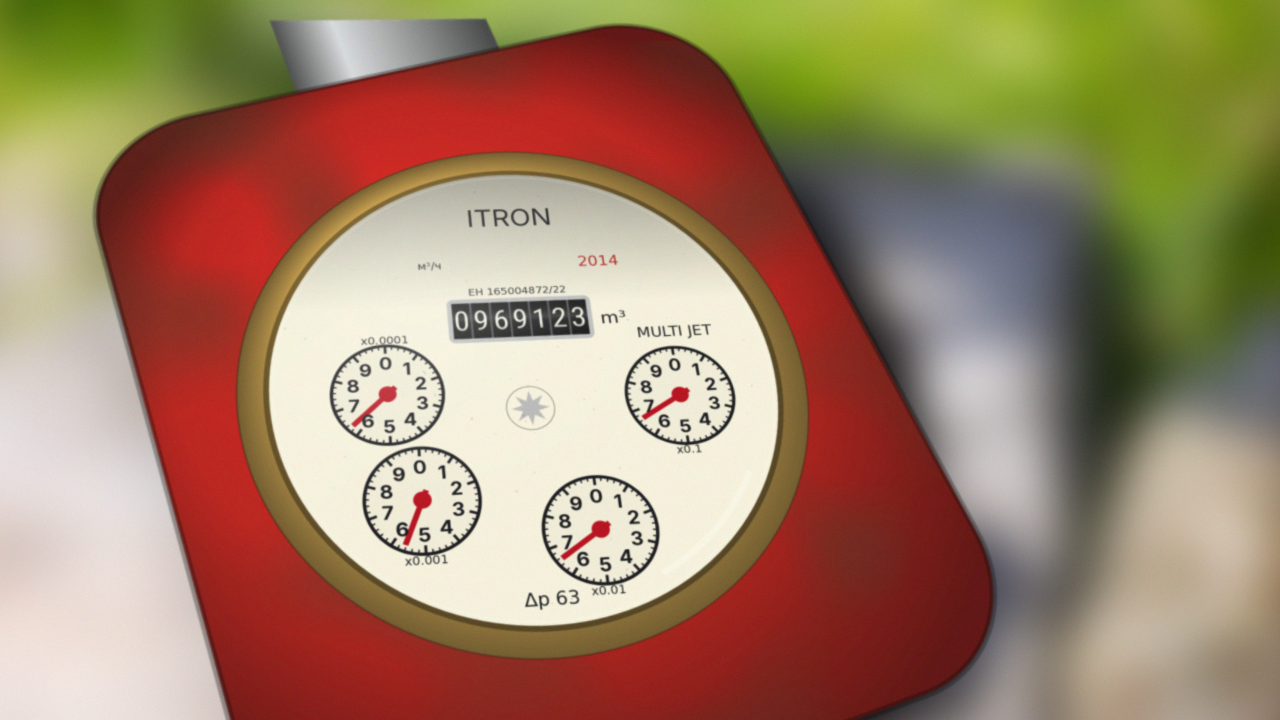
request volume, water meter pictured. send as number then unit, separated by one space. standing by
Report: 969123.6656 m³
